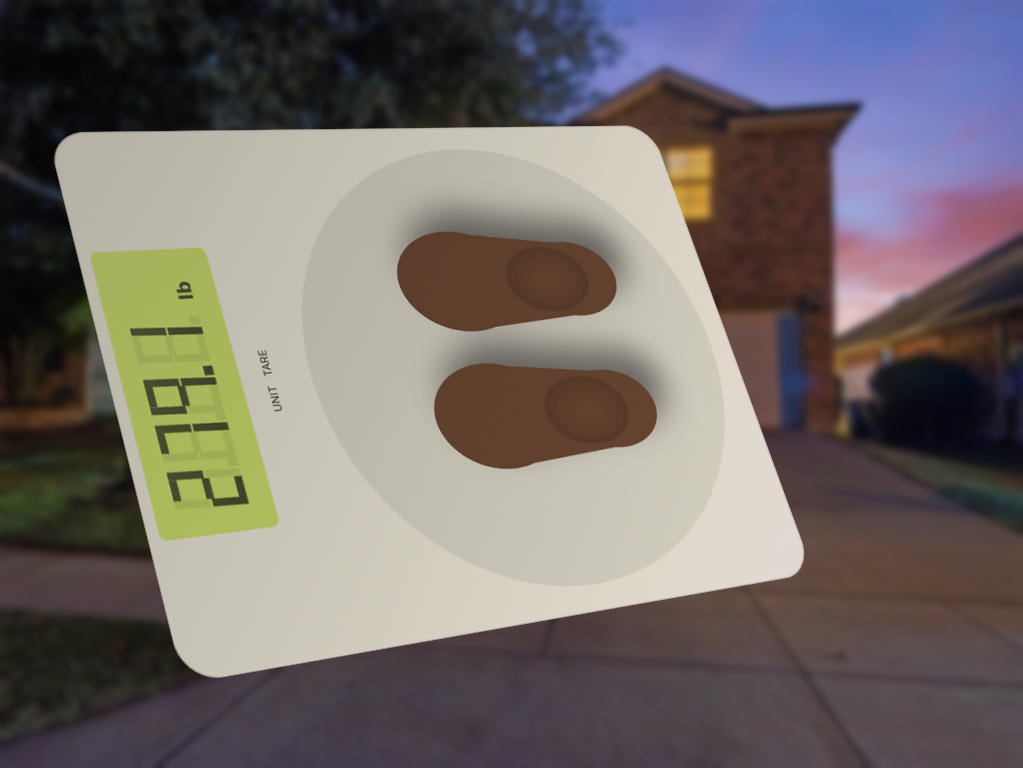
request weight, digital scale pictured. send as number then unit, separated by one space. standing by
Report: 279.1 lb
